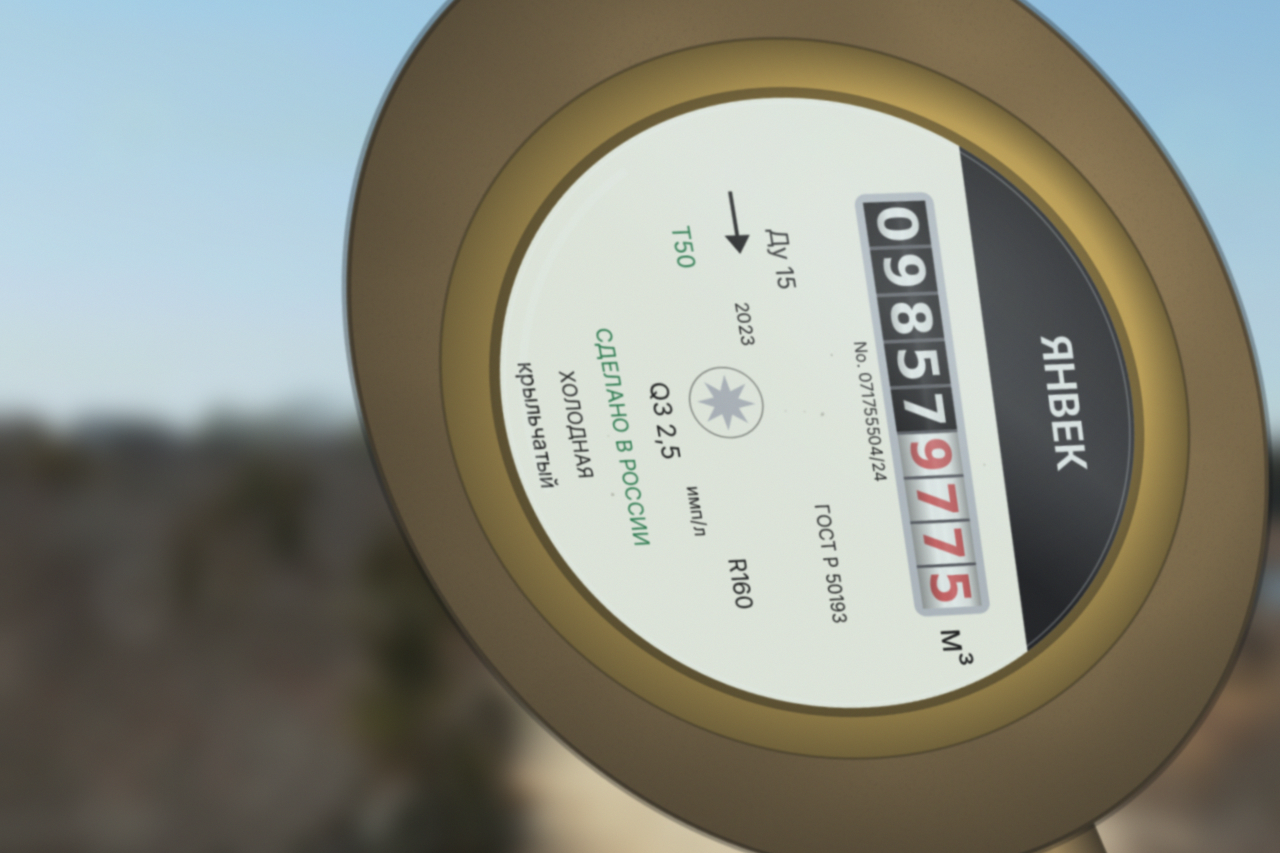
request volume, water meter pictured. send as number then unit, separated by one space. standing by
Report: 9857.9775 m³
